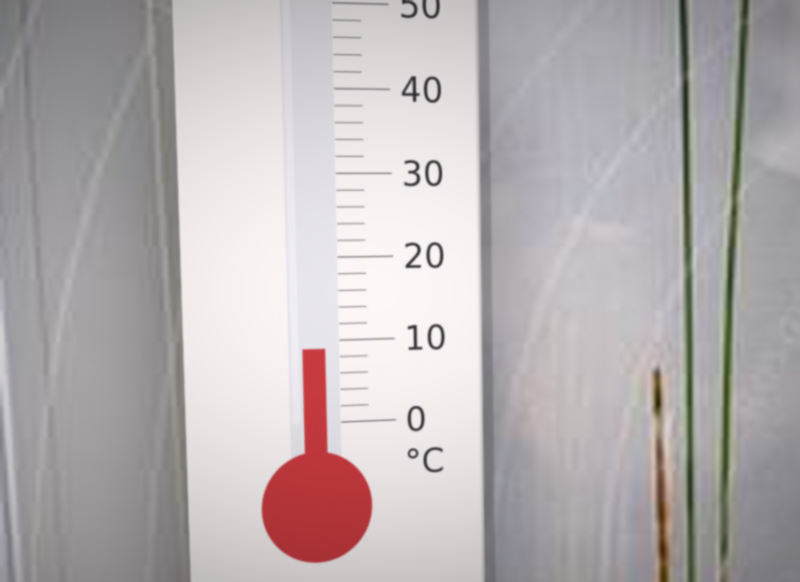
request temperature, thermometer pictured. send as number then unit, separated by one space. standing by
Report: 9 °C
